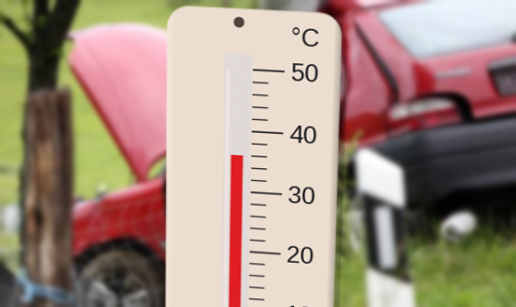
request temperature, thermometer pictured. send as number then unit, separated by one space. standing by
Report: 36 °C
